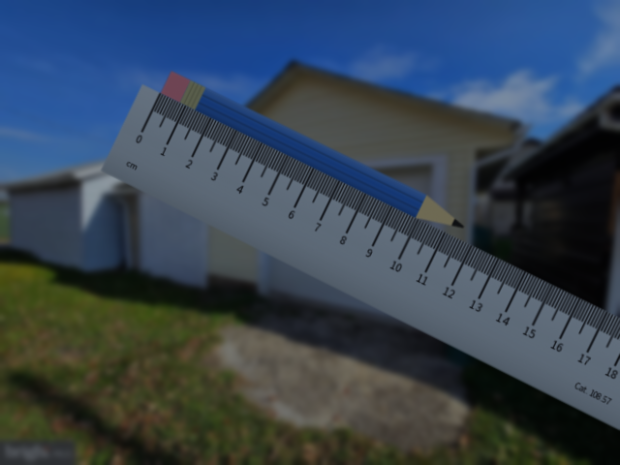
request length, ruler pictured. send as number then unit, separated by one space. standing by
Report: 11.5 cm
